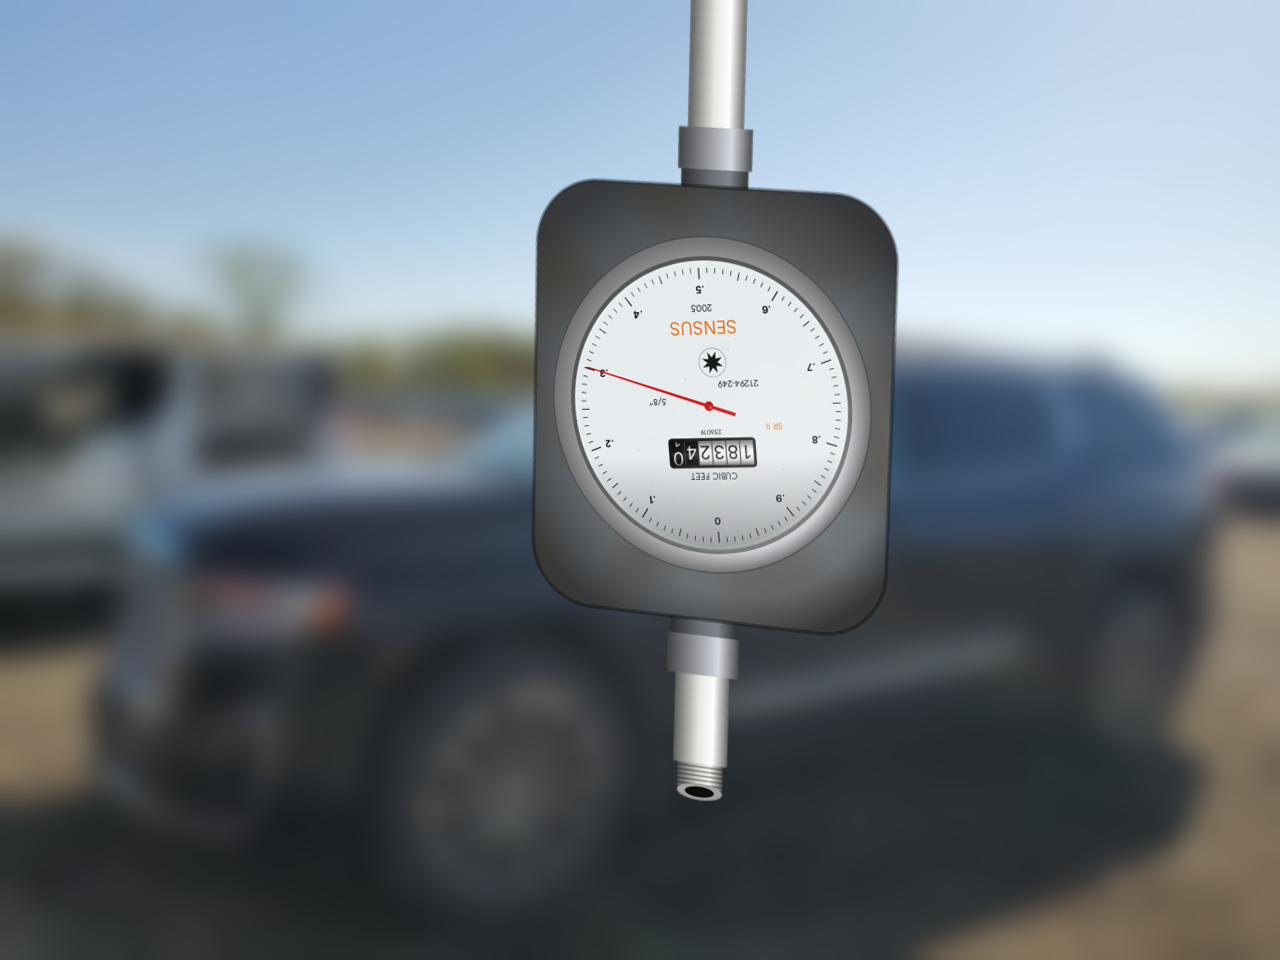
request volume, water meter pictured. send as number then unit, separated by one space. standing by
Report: 183240.30 ft³
